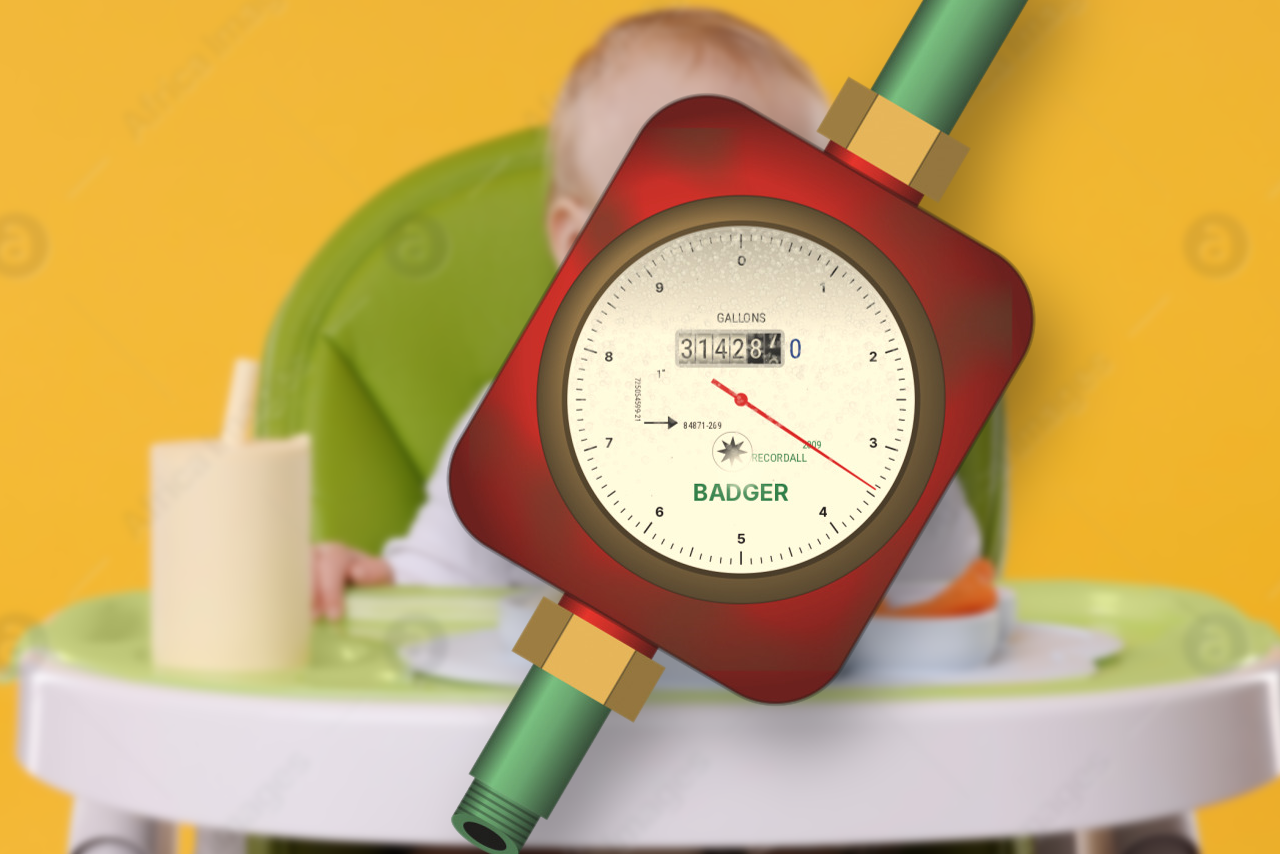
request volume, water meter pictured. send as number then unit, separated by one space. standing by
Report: 3142873.4 gal
